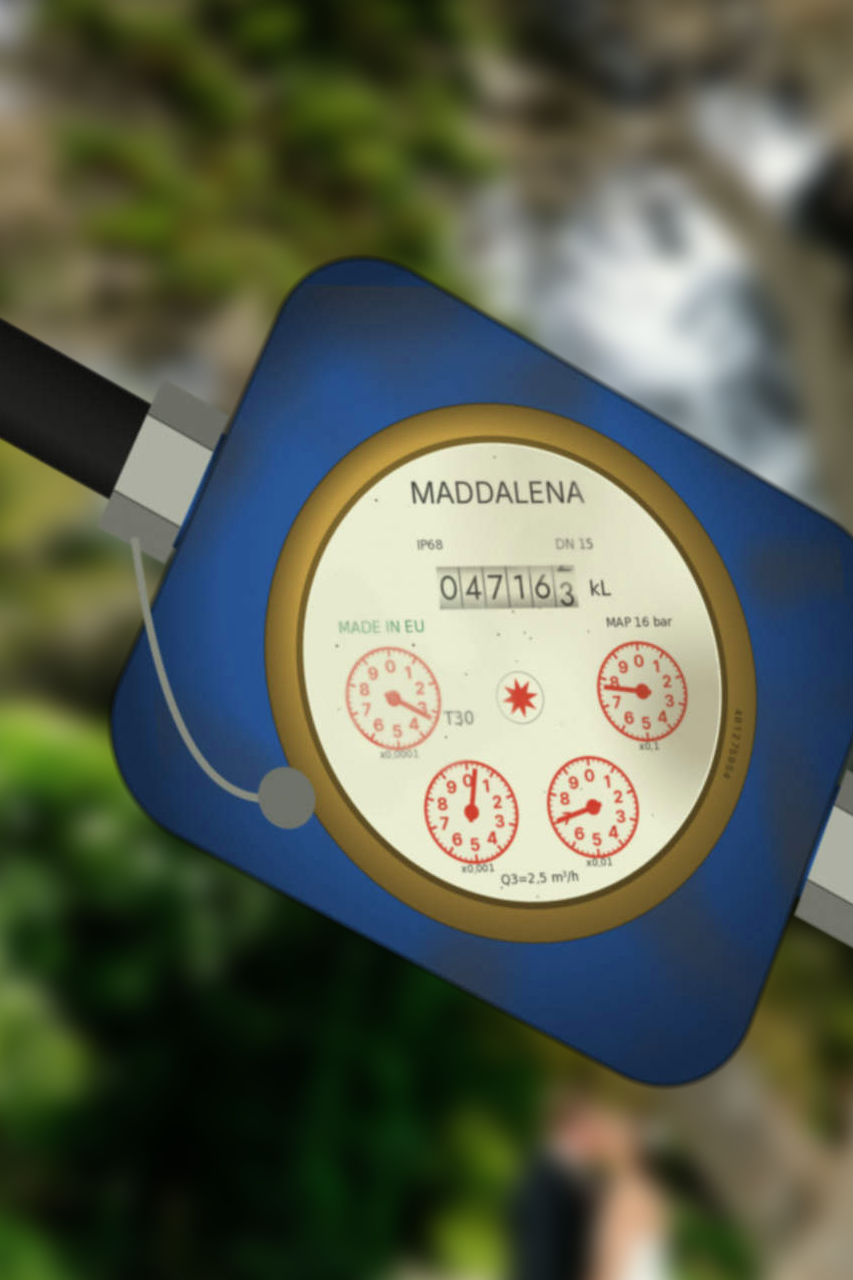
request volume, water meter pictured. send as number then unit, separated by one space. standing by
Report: 47162.7703 kL
